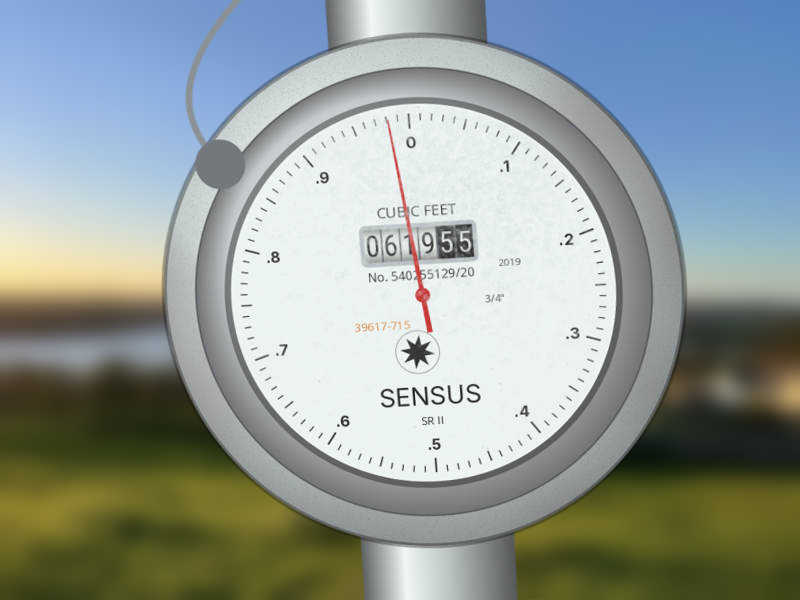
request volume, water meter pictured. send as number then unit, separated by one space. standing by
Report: 61954.98 ft³
